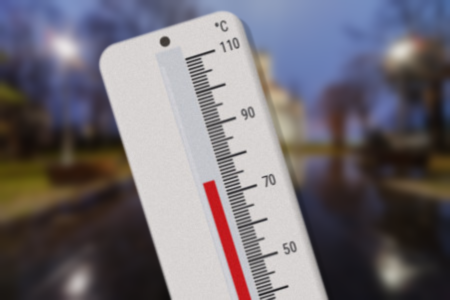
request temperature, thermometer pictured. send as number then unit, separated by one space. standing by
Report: 75 °C
